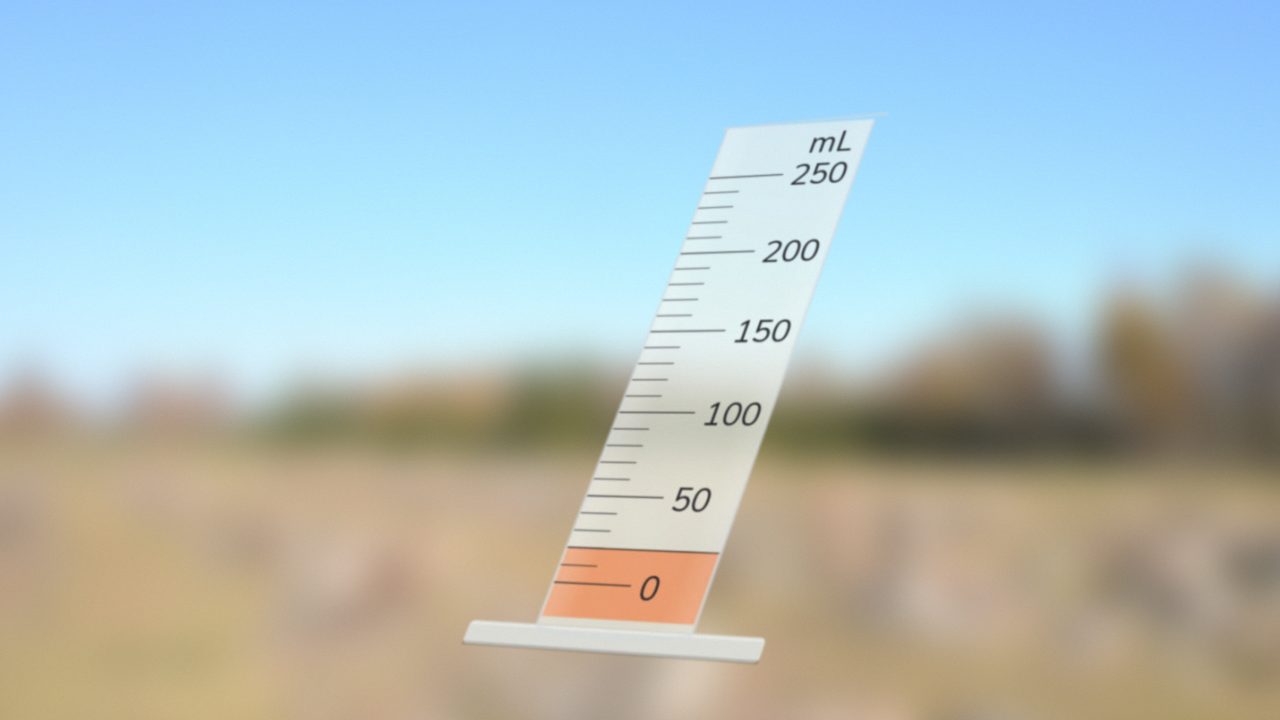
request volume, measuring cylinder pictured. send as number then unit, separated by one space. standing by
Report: 20 mL
